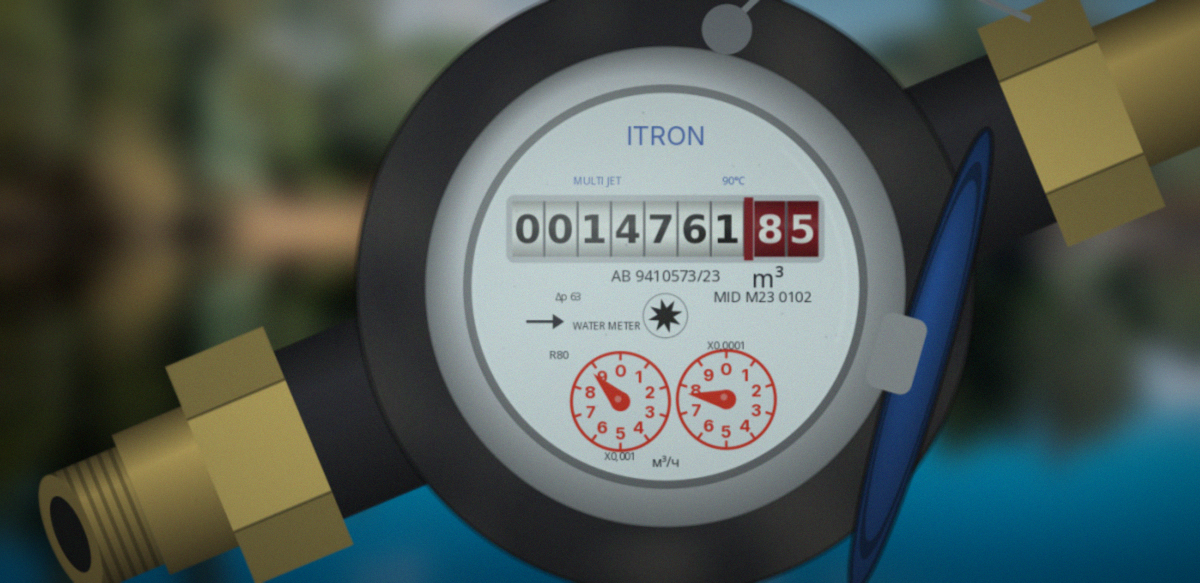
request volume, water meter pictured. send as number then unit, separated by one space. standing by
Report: 14761.8587 m³
